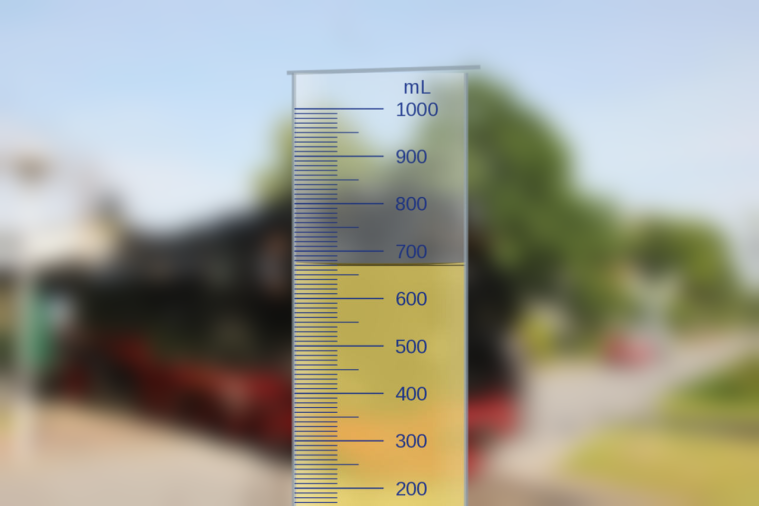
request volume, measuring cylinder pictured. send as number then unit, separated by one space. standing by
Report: 670 mL
